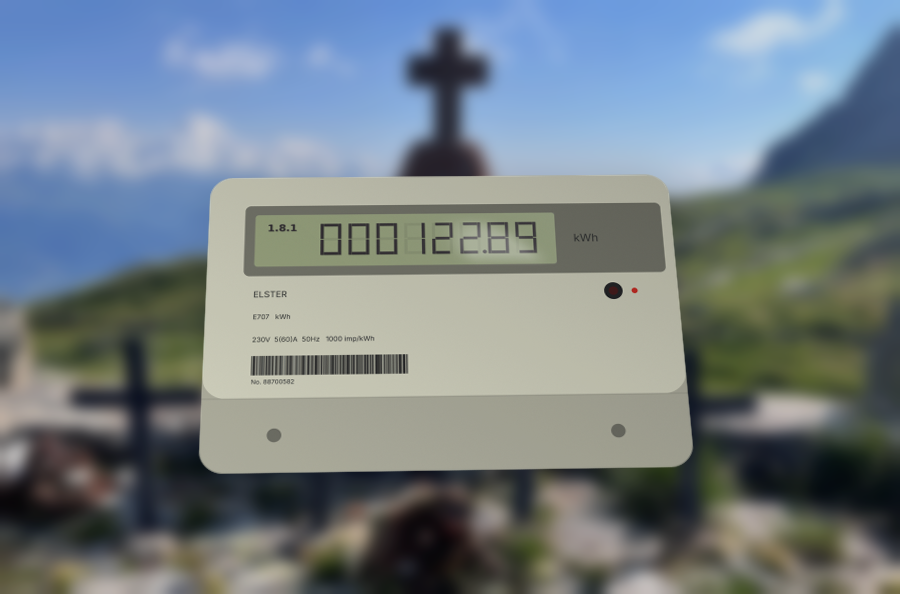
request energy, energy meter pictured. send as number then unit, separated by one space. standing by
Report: 122.89 kWh
